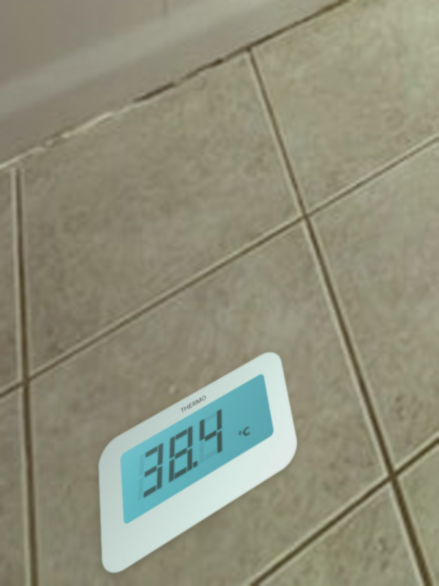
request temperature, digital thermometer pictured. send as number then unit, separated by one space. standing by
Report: 38.4 °C
